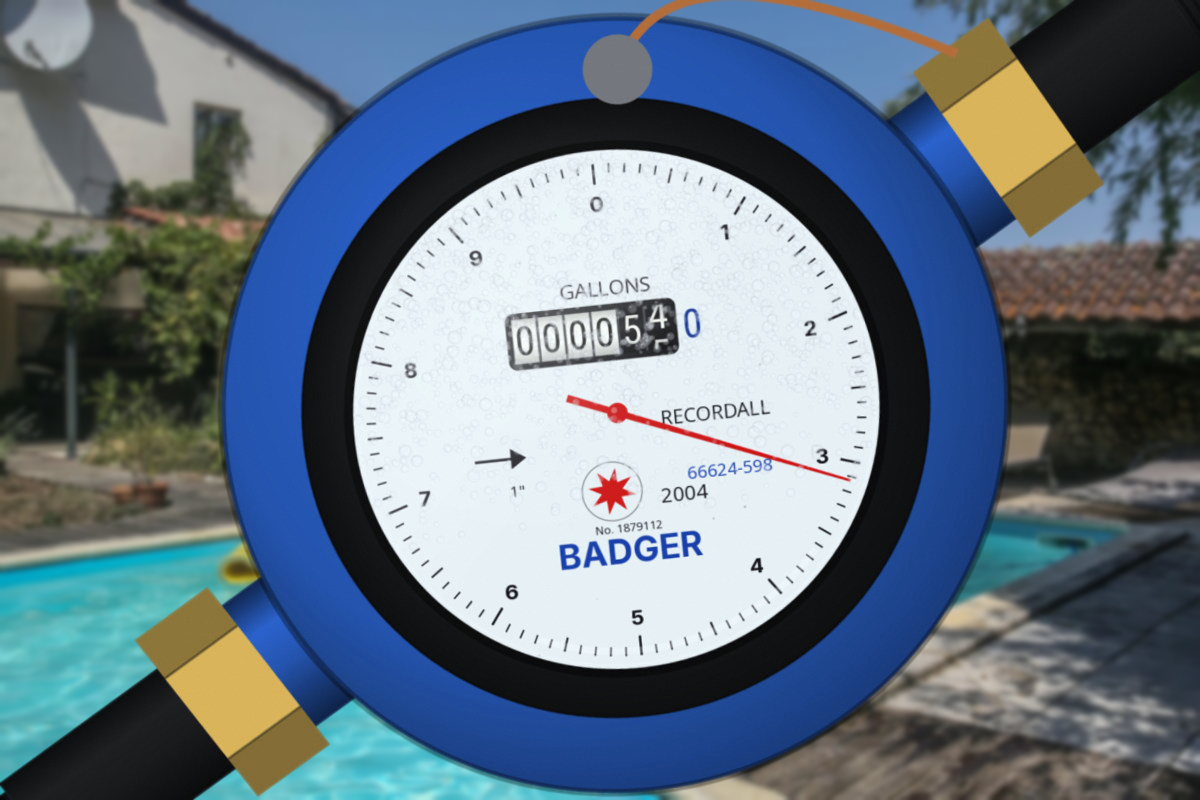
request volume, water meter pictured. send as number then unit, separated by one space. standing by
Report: 543.1 gal
